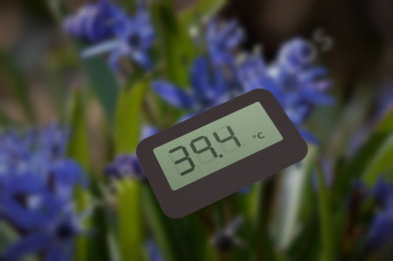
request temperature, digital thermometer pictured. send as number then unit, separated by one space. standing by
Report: 39.4 °C
